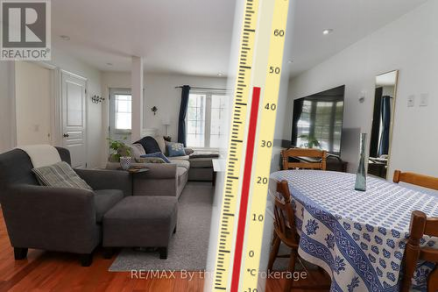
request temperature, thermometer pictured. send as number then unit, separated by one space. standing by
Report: 45 °C
